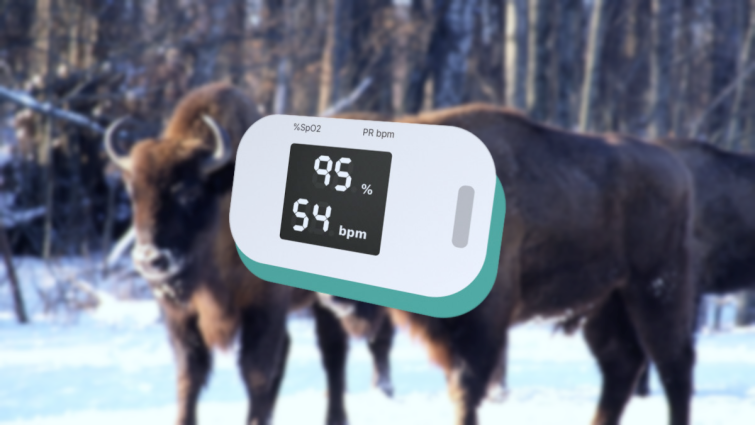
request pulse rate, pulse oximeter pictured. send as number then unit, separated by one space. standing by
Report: 54 bpm
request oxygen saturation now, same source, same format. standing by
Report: 95 %
